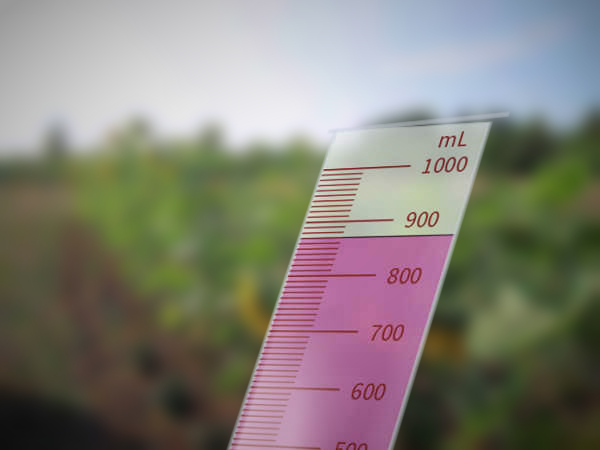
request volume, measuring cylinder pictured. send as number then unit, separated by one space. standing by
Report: 870 mL
